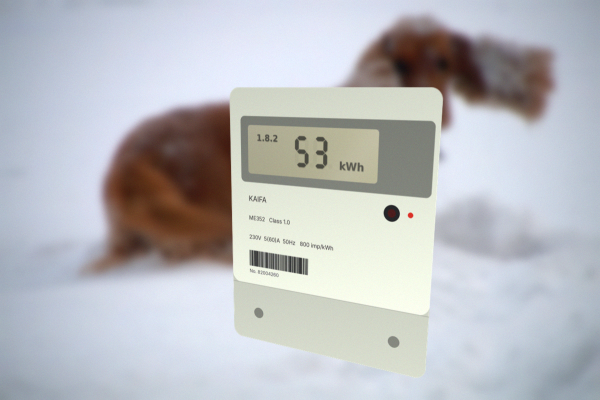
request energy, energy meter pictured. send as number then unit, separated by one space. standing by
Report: 53 kWh
